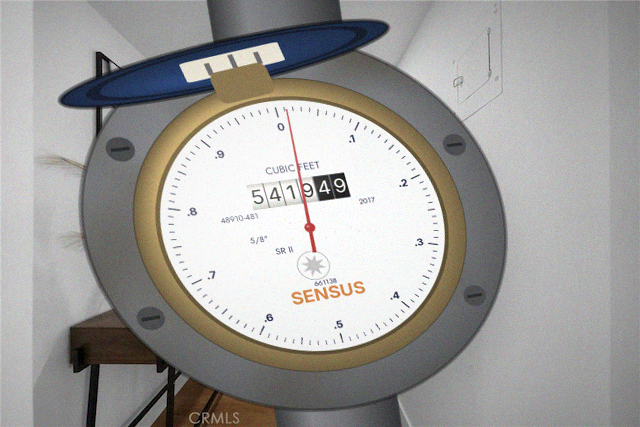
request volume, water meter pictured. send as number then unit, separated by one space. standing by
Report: 541949.01 ft³
